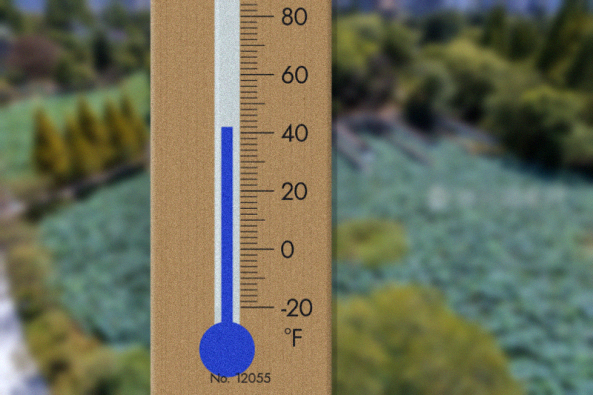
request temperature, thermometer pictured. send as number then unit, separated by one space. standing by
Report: 42 °F
